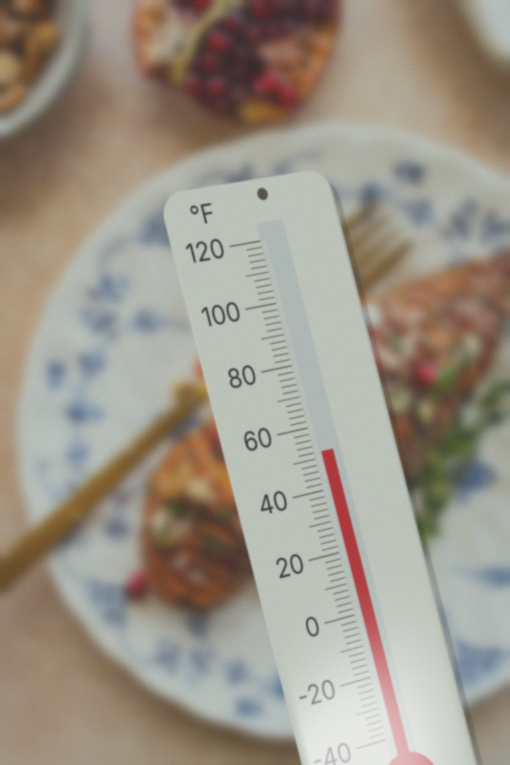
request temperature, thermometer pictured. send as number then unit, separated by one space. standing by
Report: 52 °F
